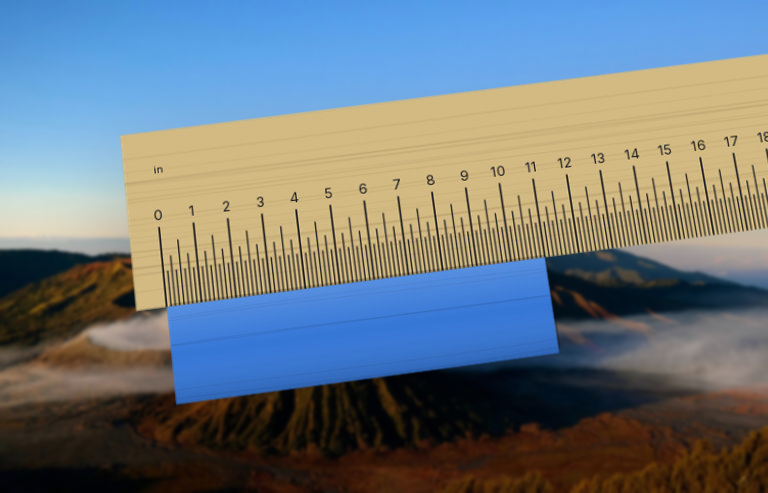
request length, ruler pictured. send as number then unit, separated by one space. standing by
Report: 11 in
